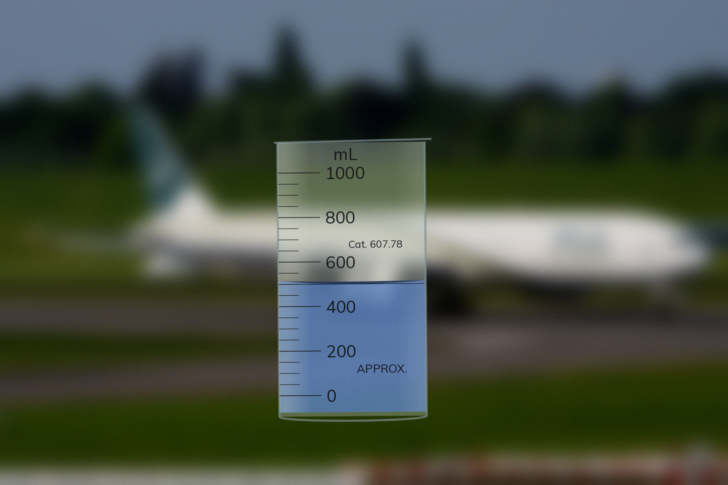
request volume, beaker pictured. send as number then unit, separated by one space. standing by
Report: 500 mL
